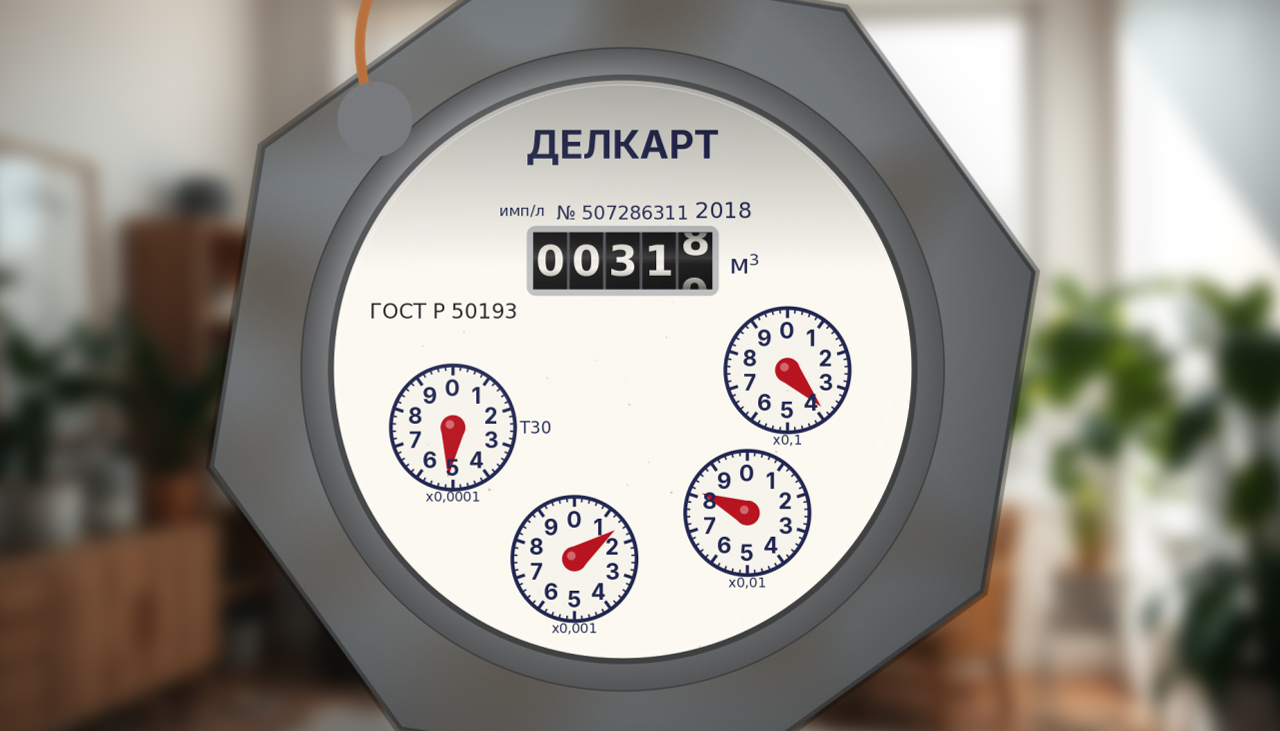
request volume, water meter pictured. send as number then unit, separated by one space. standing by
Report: 318.3815 m³
